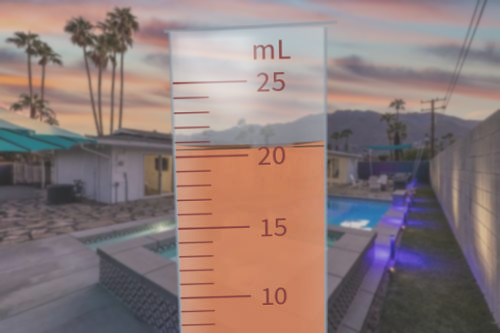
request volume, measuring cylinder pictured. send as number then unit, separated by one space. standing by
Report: 20.5 mL
